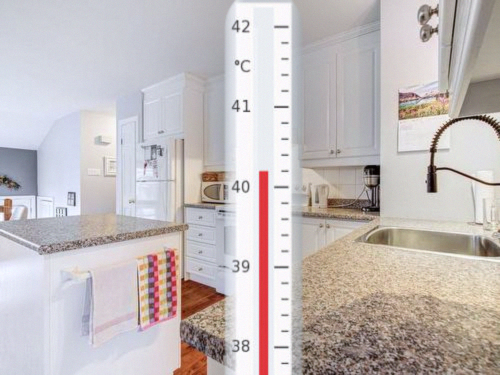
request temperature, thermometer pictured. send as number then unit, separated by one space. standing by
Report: 40.2 °C
